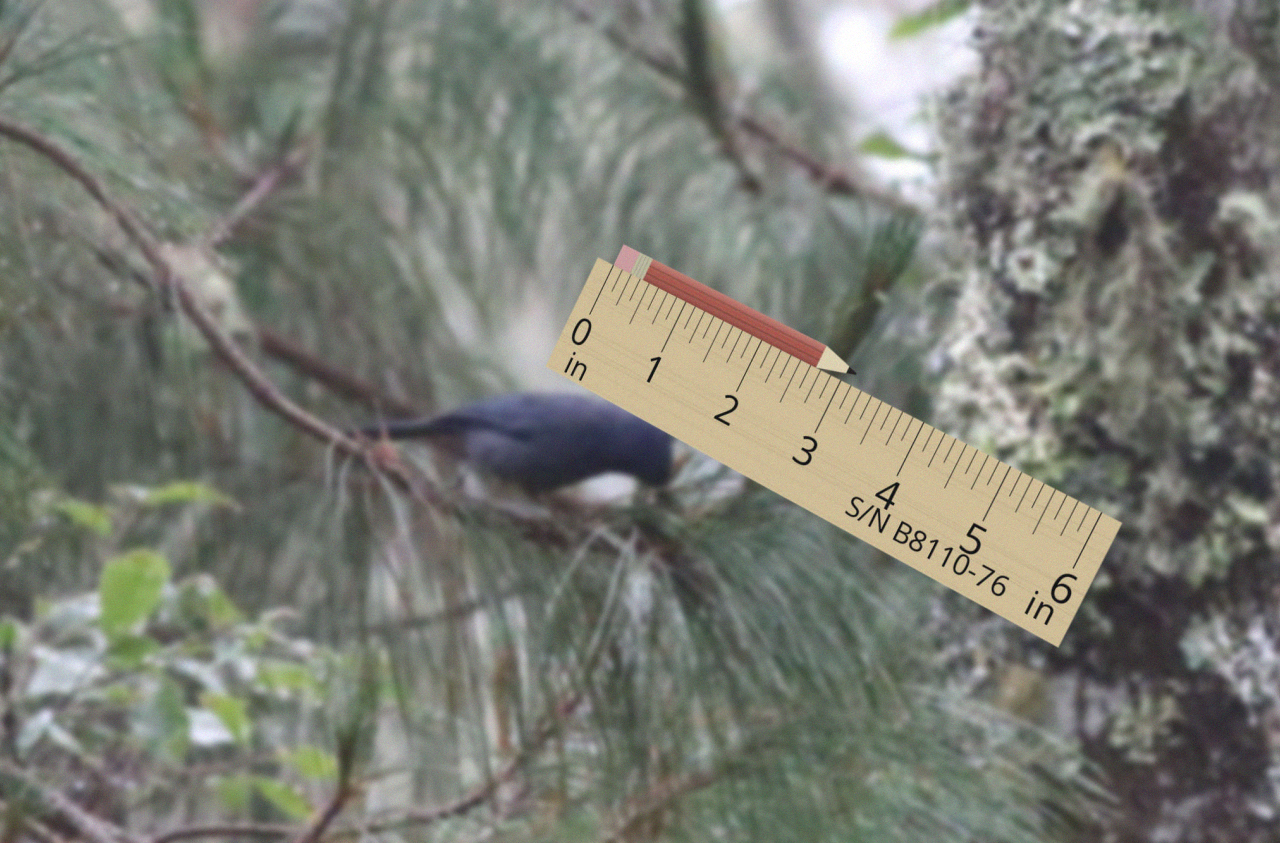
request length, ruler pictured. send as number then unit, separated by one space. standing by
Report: 3.125 in
